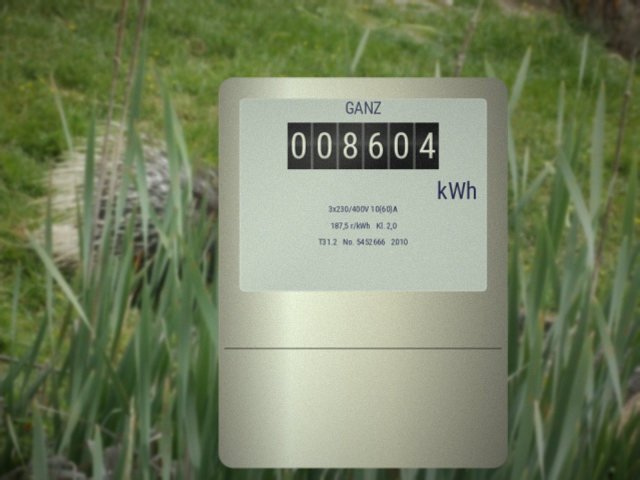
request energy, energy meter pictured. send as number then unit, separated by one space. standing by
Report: 8604 kWh
